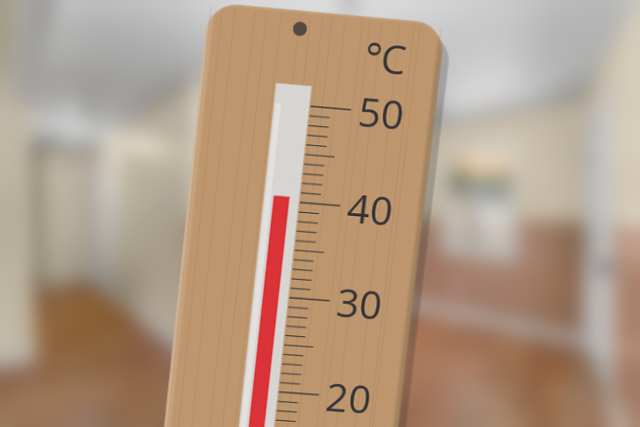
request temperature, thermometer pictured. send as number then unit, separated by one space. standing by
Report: 40.5 °C
